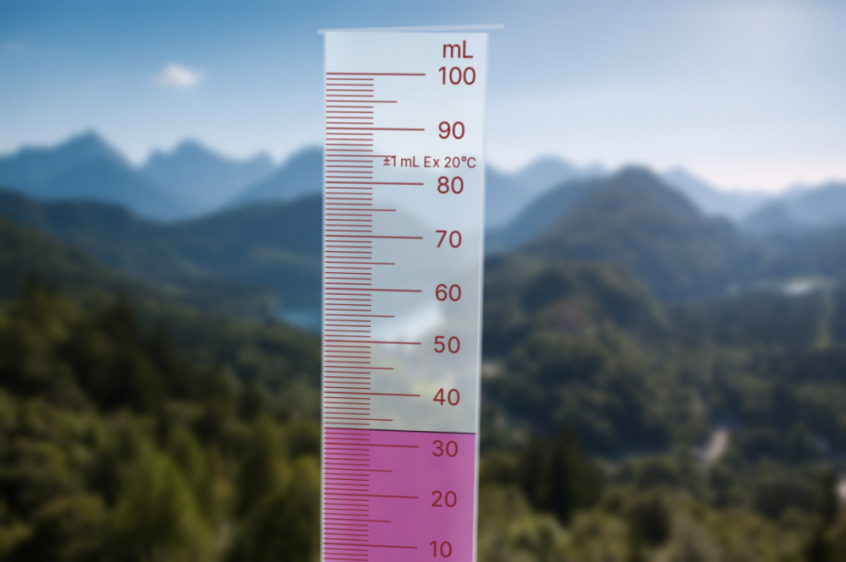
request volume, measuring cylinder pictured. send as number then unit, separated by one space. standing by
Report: 33 mL
